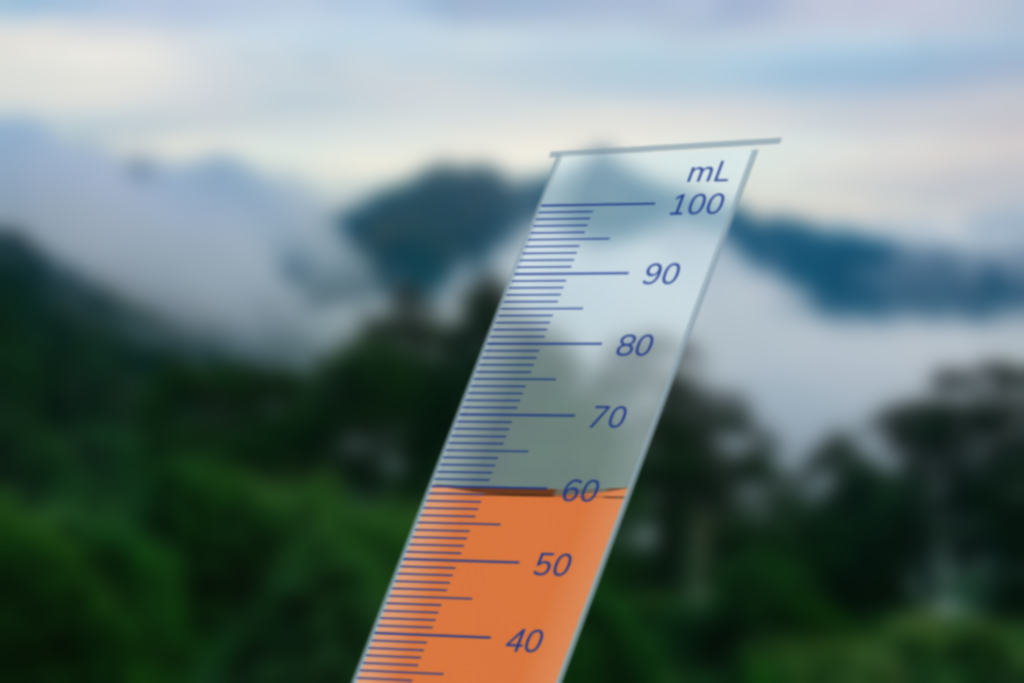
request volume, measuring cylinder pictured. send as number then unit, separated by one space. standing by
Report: 59 mL
